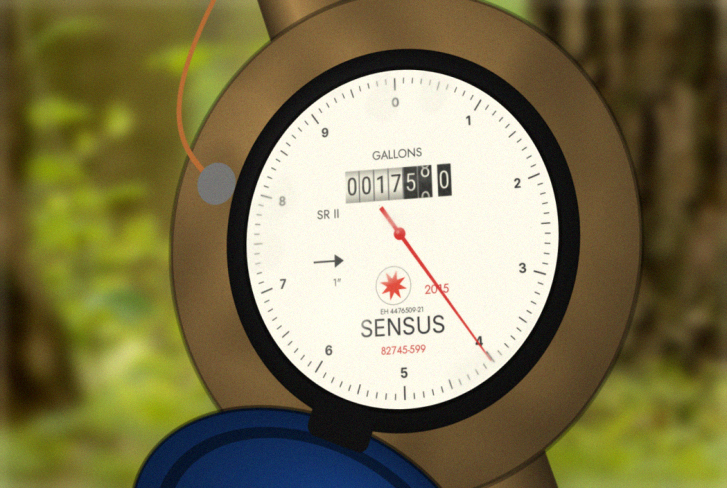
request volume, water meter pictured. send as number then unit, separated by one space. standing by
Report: 17584.0 gal
